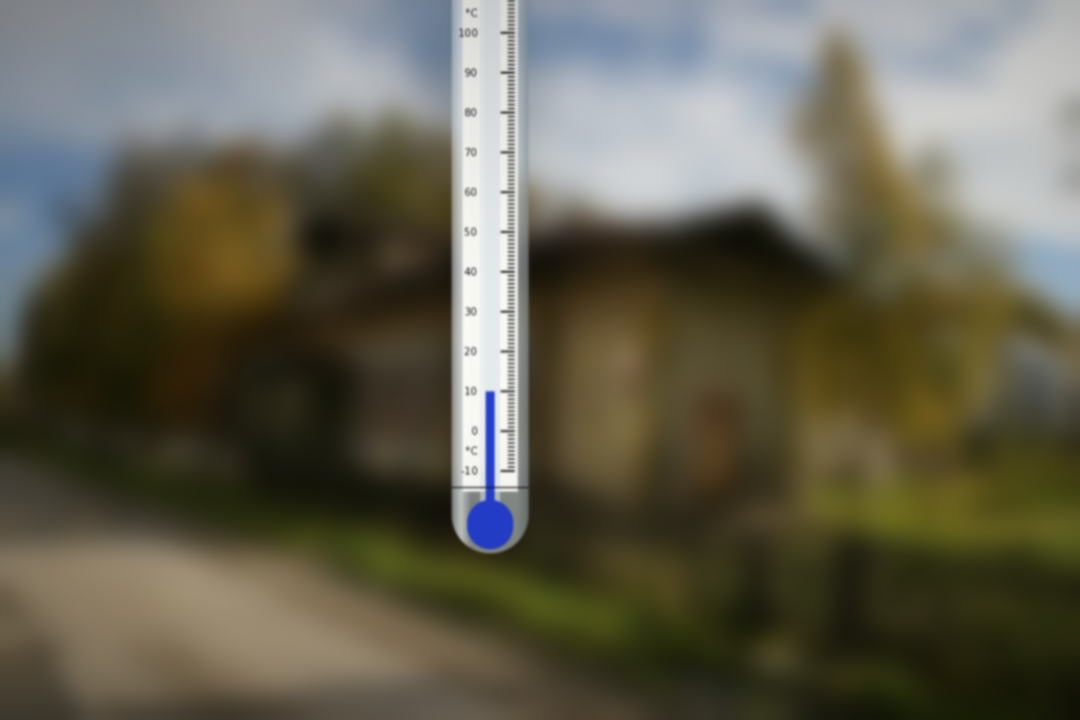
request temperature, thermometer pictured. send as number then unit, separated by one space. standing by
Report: 10 °C
